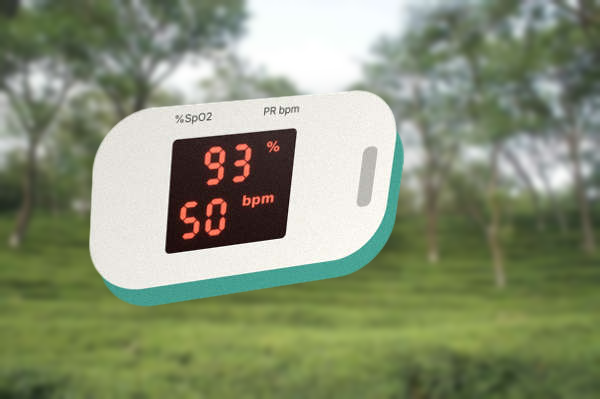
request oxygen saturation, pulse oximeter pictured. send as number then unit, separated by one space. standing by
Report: 93 %
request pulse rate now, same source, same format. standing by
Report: 50 bpm
